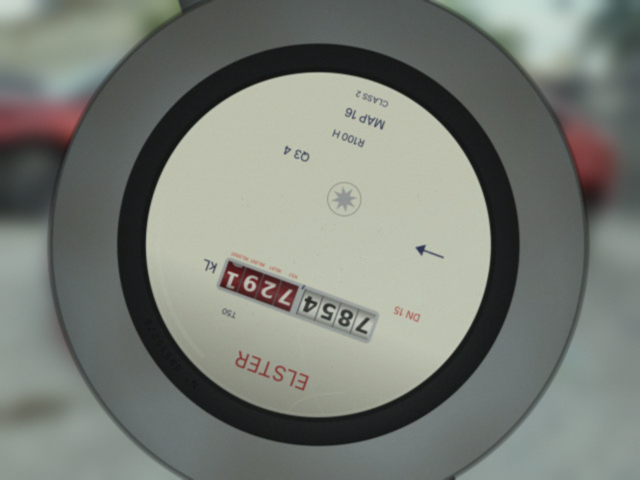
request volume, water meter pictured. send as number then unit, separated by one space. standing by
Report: 7854.7291 kL
